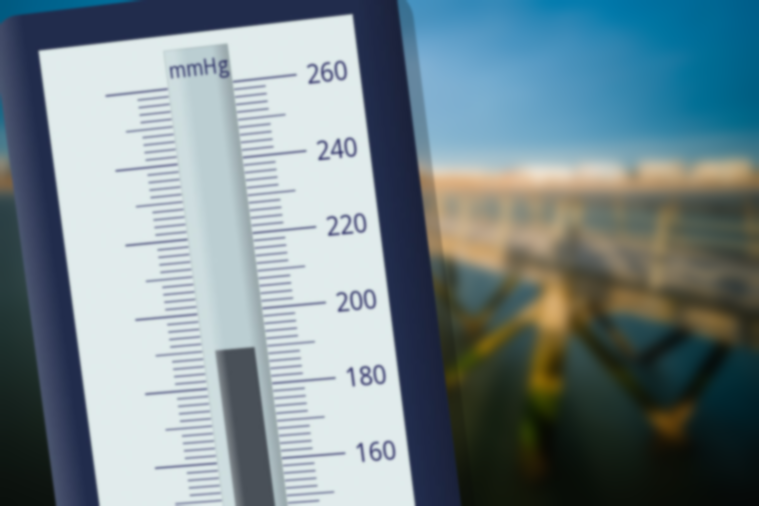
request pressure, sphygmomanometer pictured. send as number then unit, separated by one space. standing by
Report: 190 mmHg
